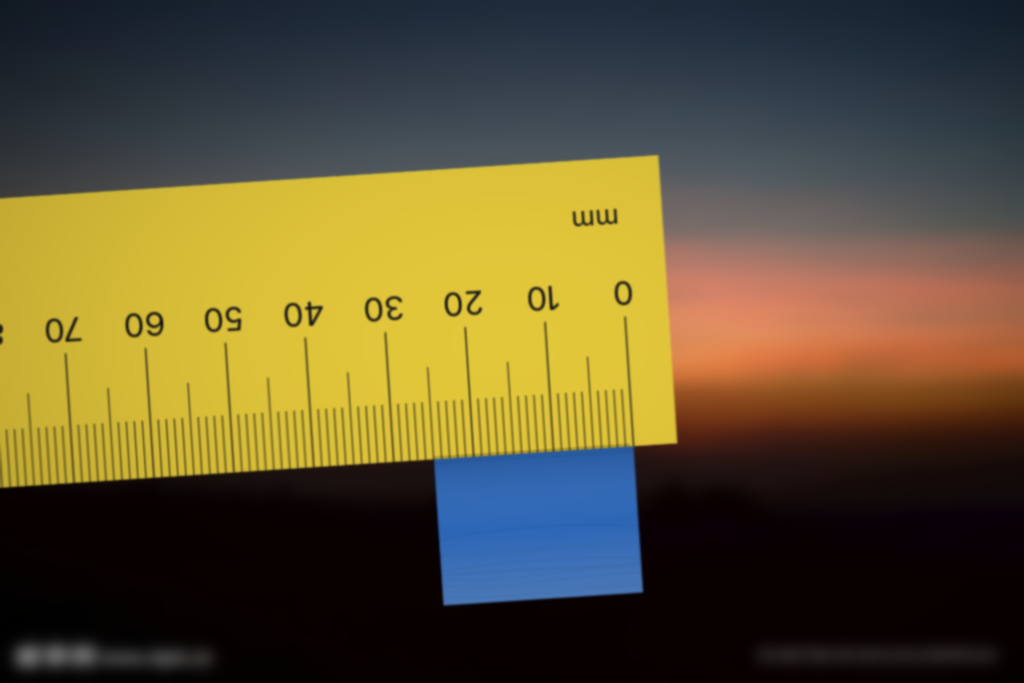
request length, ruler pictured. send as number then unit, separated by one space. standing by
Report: 25 mm
